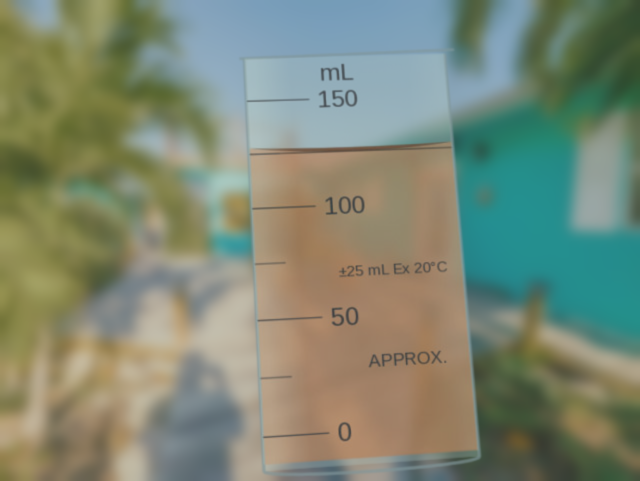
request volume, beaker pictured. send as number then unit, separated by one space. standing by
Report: 125 mL
